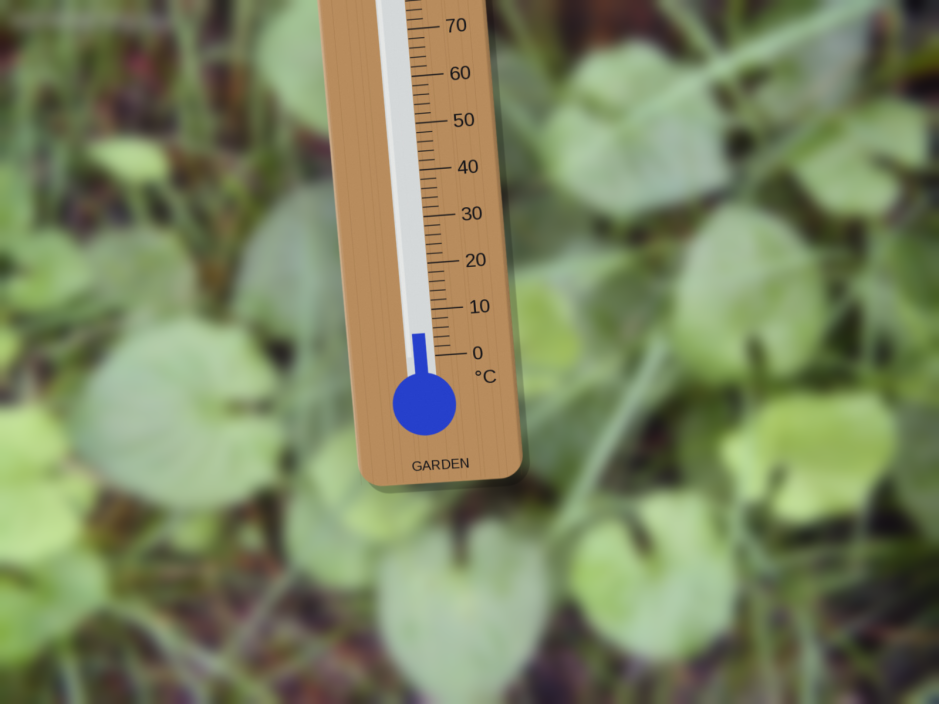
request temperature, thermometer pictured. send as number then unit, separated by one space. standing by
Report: 5 °C
